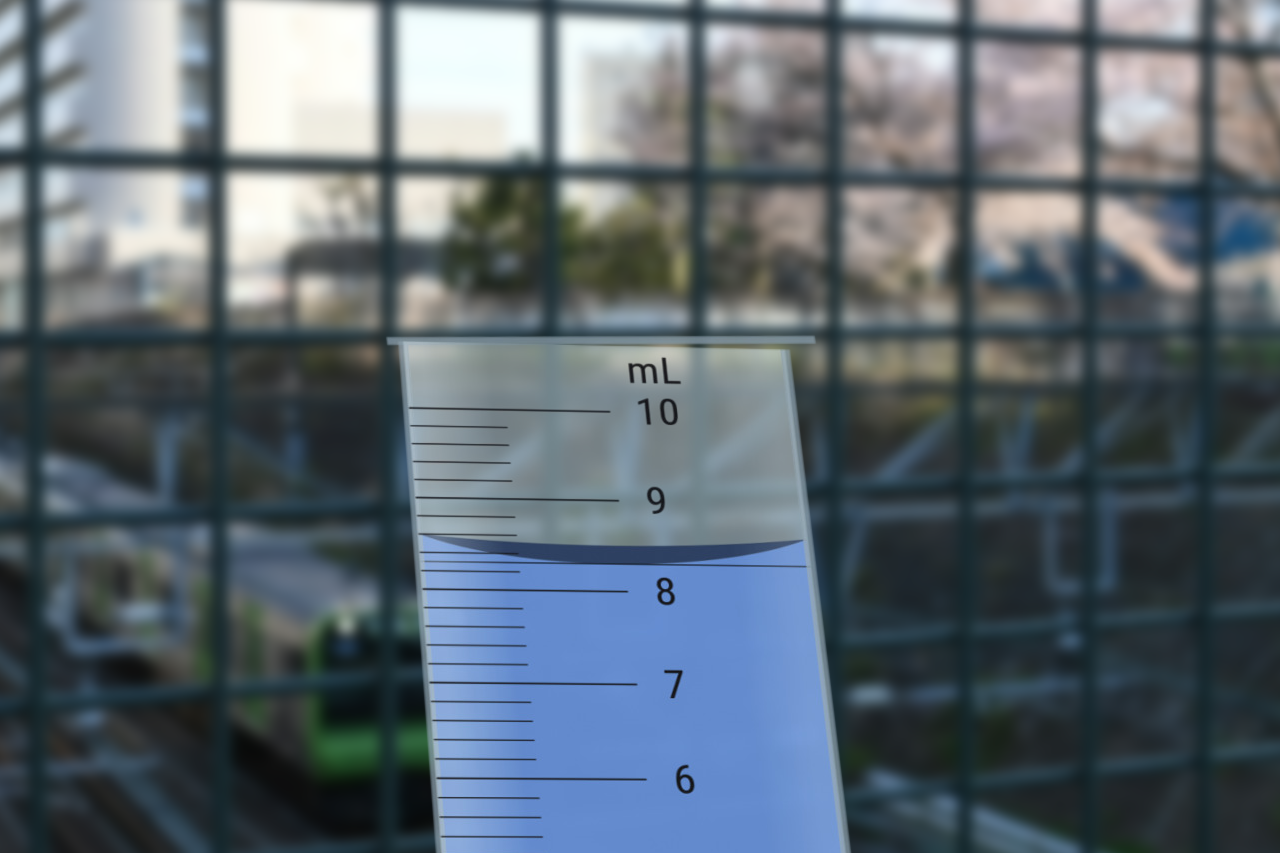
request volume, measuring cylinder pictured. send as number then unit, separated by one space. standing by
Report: 8.3 mL
